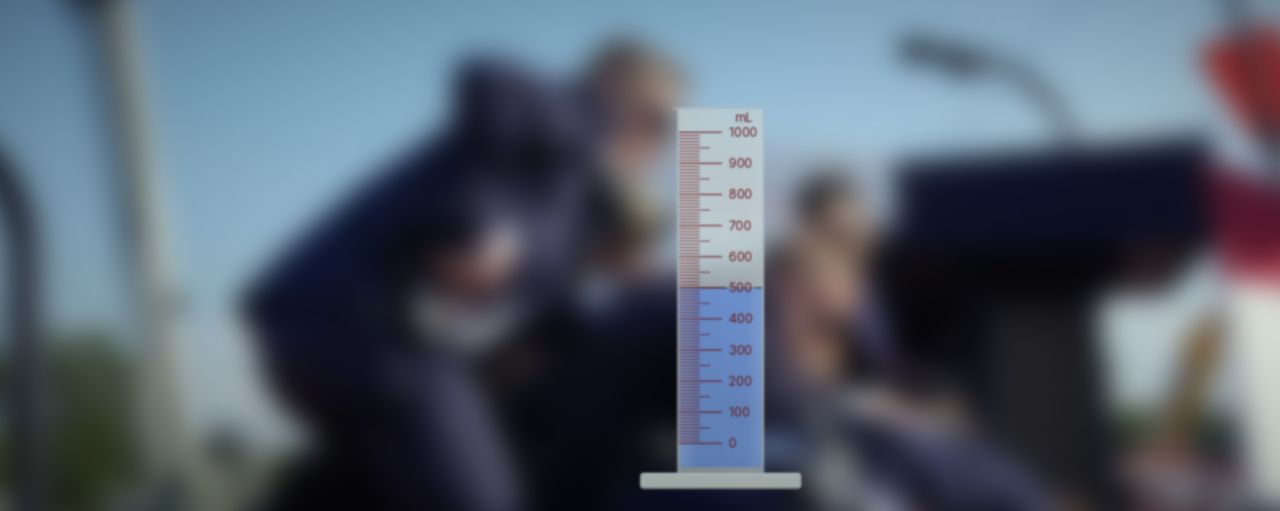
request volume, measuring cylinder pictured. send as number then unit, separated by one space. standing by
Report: 500 mL
